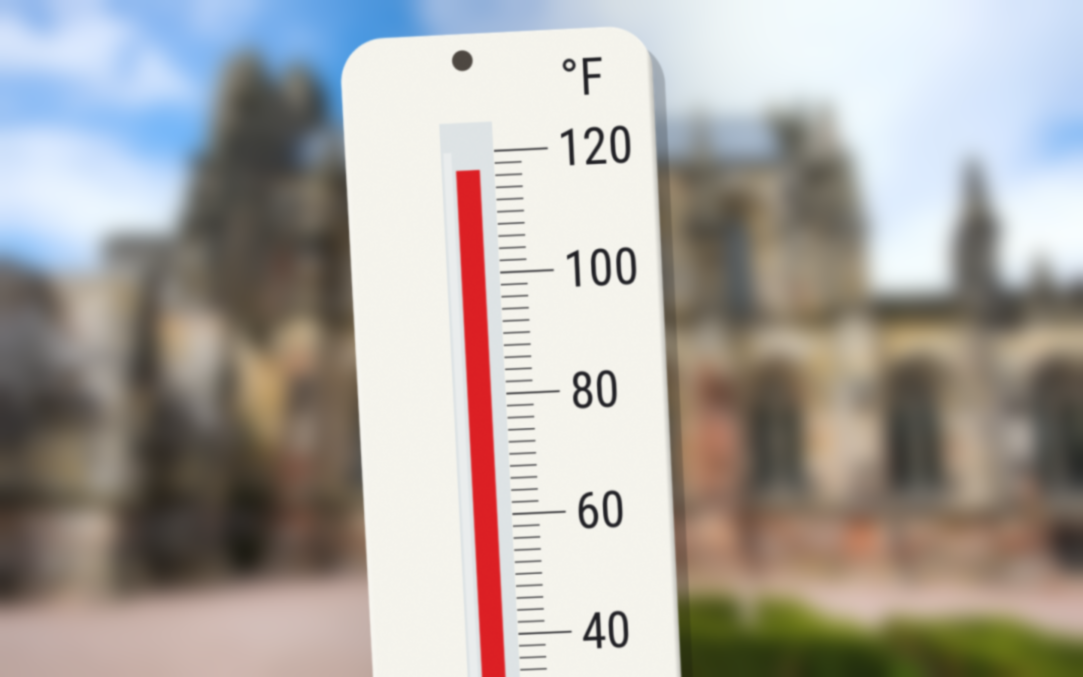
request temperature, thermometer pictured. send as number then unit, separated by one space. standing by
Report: 117 °F
